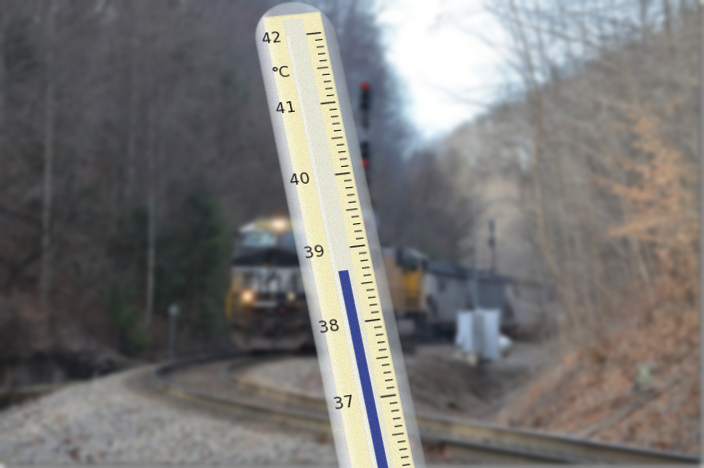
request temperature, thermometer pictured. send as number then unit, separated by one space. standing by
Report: 38.7 °C
